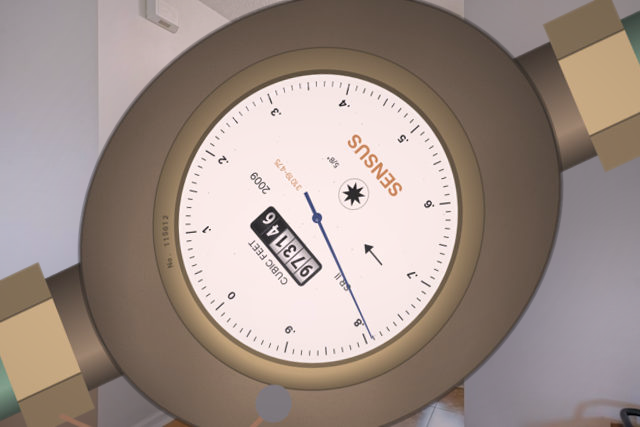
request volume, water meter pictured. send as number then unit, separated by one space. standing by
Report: 973145.79 ft³
